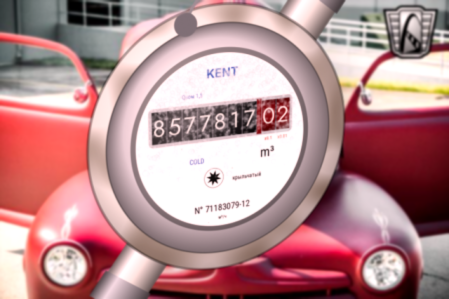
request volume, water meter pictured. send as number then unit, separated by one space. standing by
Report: 8577817.02 m³
